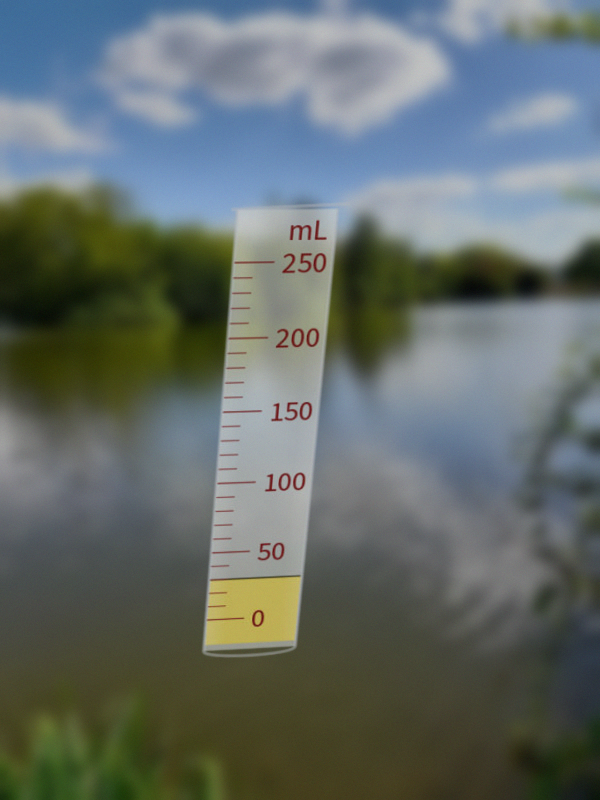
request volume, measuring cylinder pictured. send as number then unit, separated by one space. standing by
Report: 30 mL
